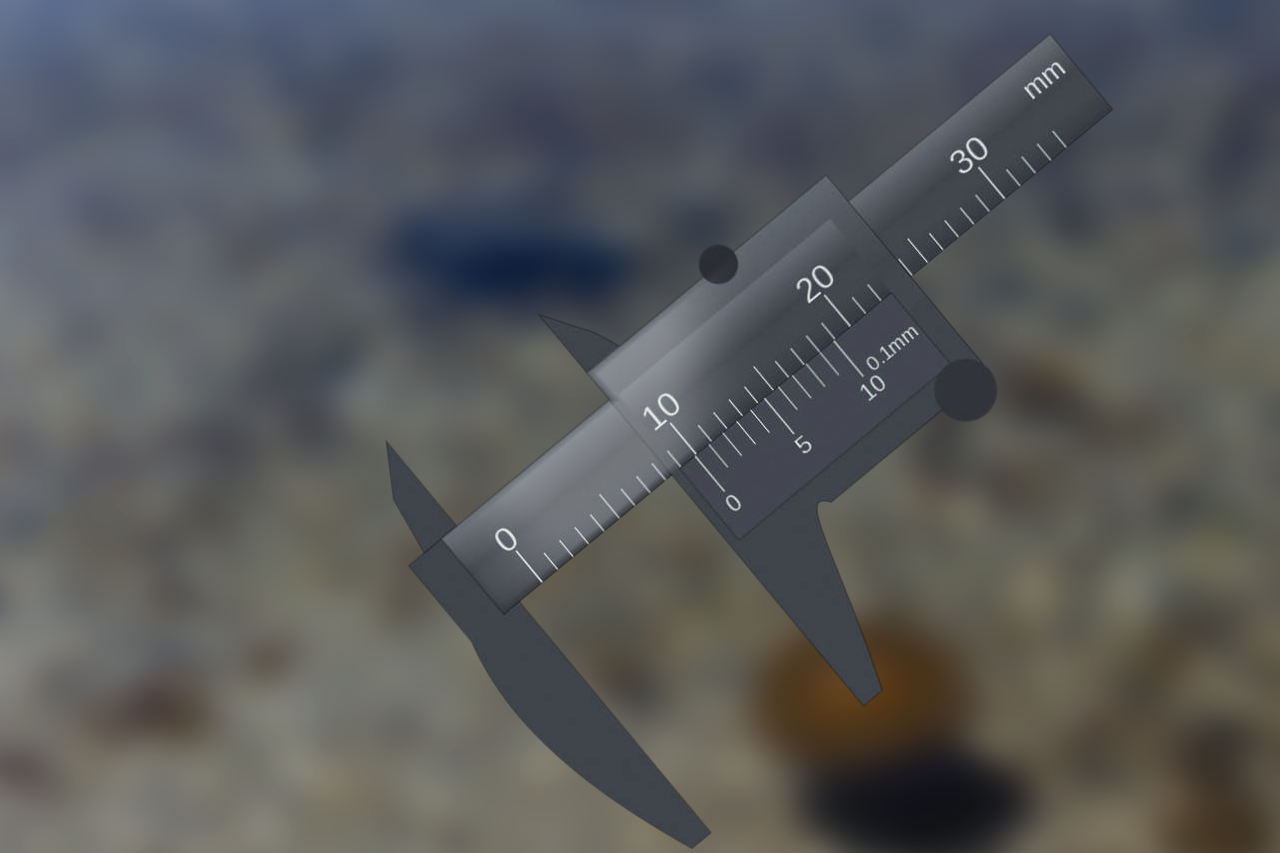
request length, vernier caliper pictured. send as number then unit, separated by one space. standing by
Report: 9.9 mm
